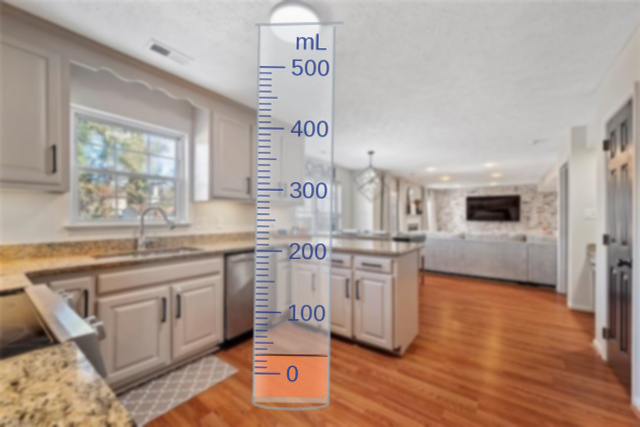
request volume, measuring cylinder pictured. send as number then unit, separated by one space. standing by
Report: 30 mL
